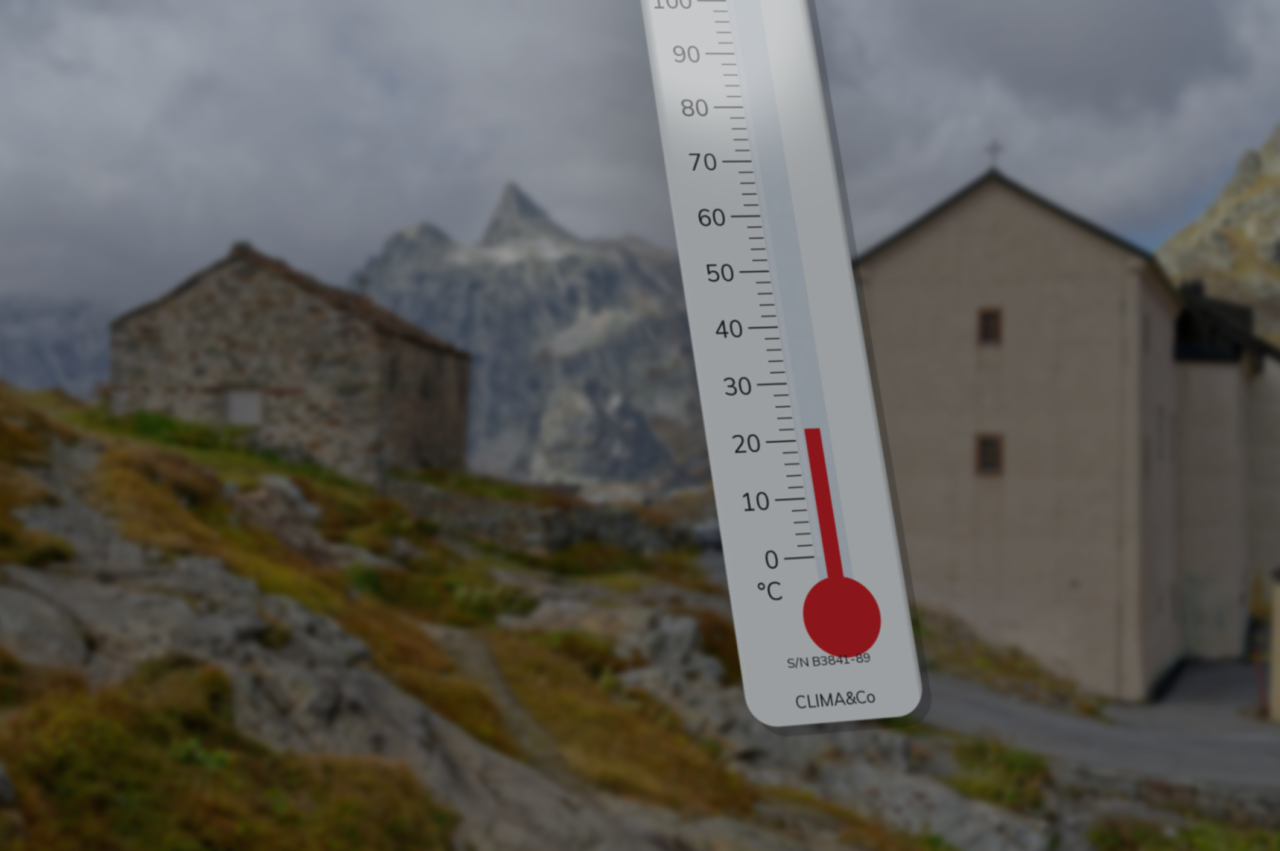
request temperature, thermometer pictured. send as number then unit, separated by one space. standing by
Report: 22 °C
